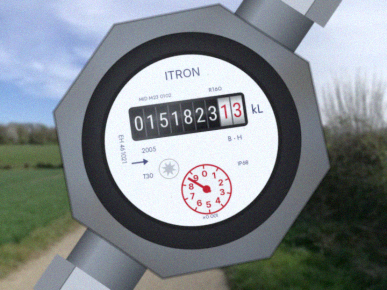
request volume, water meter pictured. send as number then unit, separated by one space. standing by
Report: 151823.138 kL
